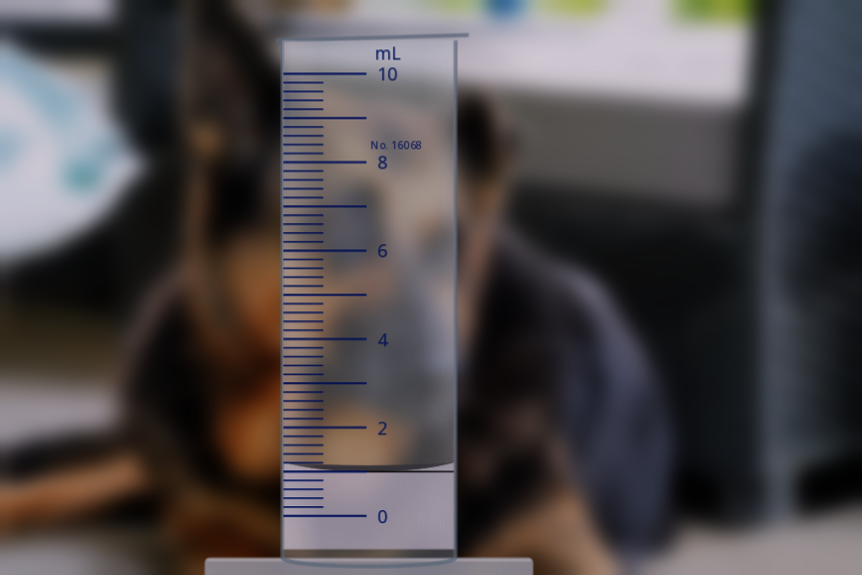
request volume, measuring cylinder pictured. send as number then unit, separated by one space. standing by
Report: 1 mL
